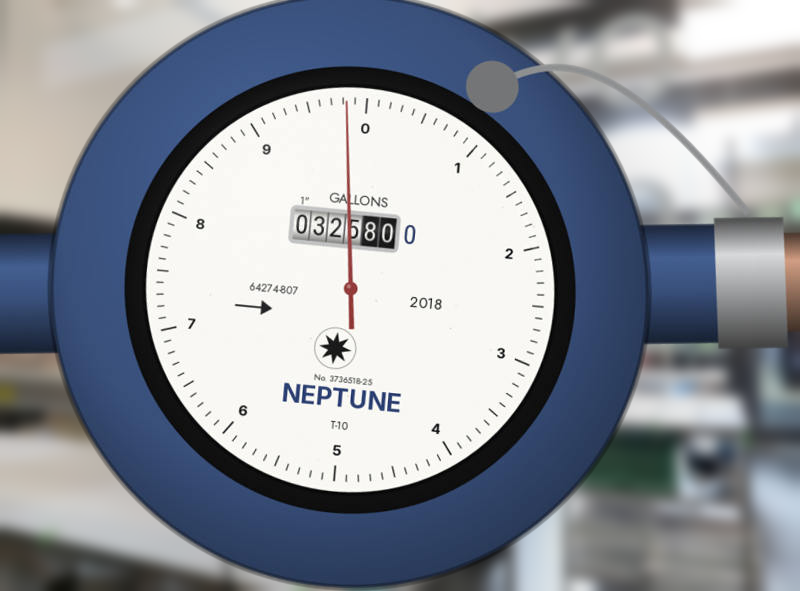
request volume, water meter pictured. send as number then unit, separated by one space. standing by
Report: 325799.8 gal
